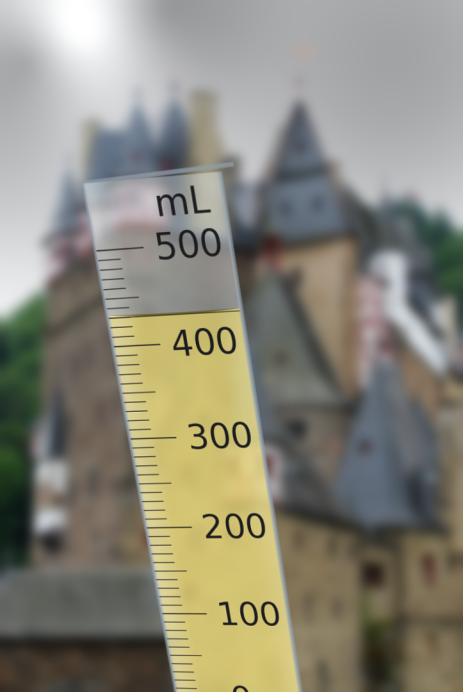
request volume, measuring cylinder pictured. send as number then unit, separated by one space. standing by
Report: 430 mL
